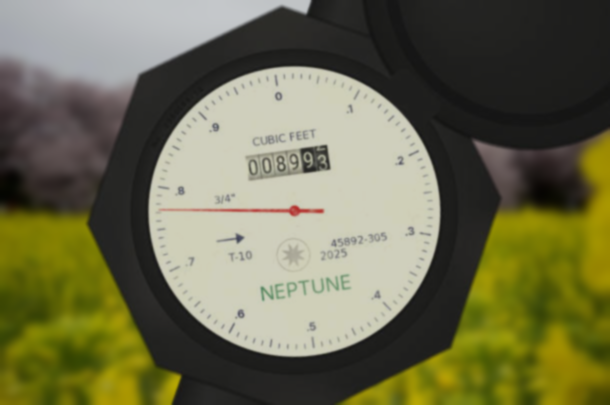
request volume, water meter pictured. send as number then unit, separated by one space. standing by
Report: 8992.77 ft³
